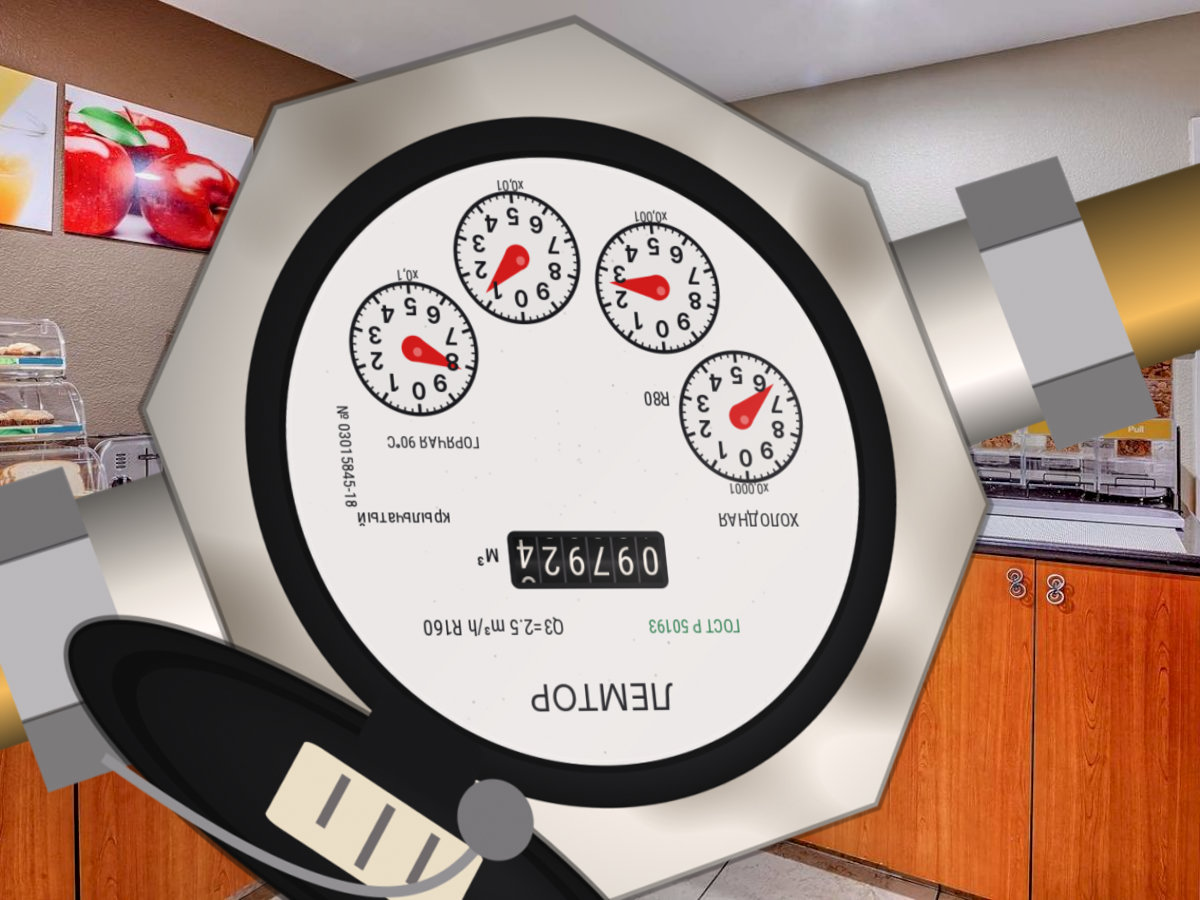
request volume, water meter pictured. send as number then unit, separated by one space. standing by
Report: 97923.8126 m³
